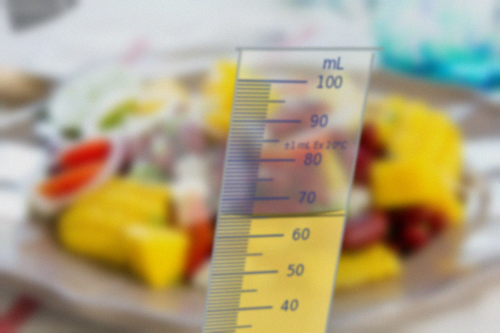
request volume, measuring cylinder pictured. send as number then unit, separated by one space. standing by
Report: 65 mL
